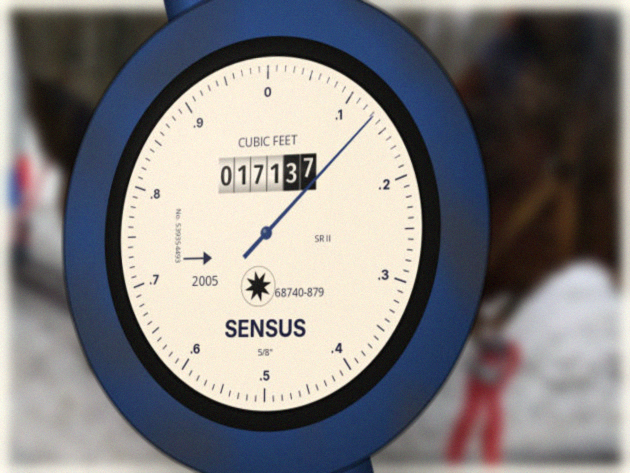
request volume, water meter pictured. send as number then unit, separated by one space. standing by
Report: 17137.13 ft³
